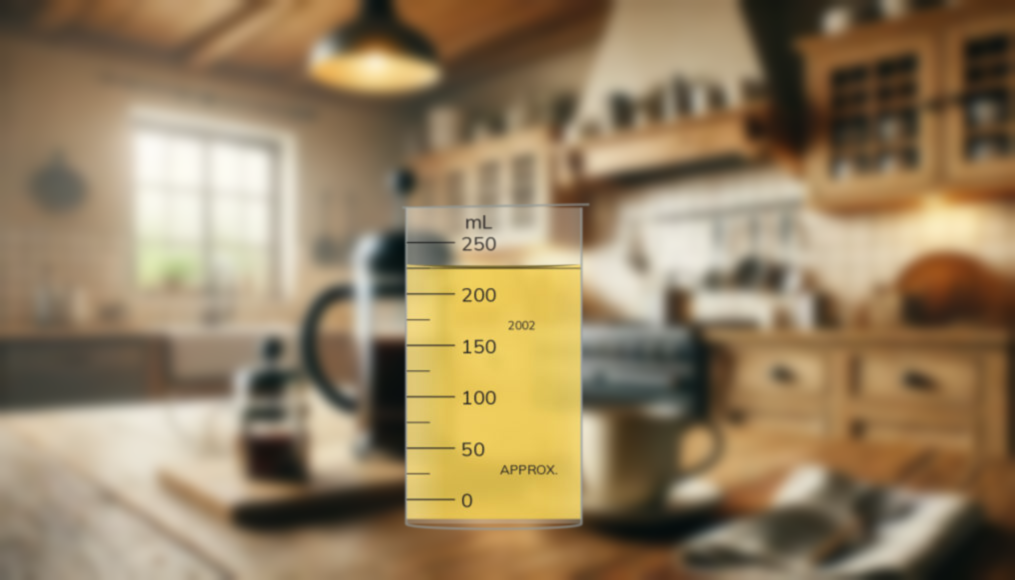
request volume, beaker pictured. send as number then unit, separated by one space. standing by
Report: 225 mL
